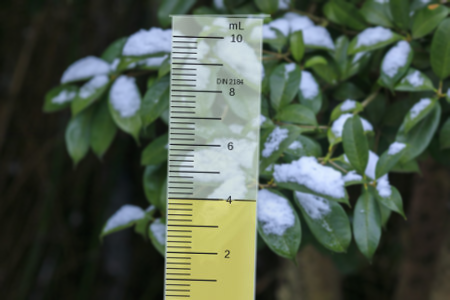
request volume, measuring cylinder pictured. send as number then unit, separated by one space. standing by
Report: 4 mL
